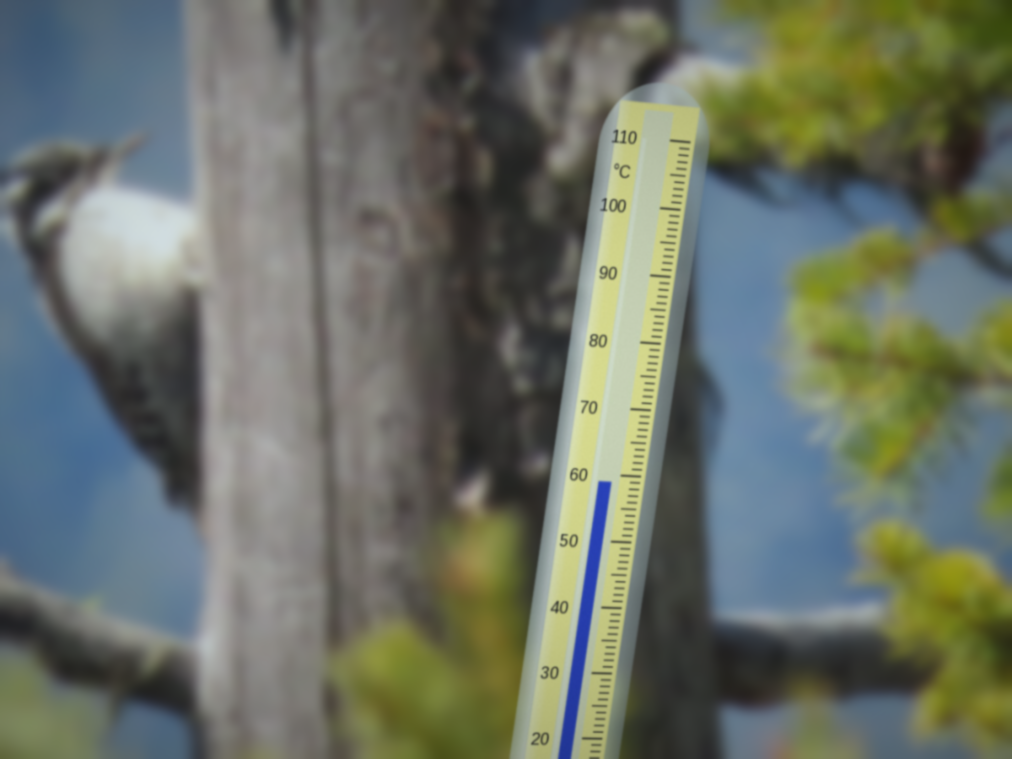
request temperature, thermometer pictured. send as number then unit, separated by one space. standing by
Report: 59 °C
